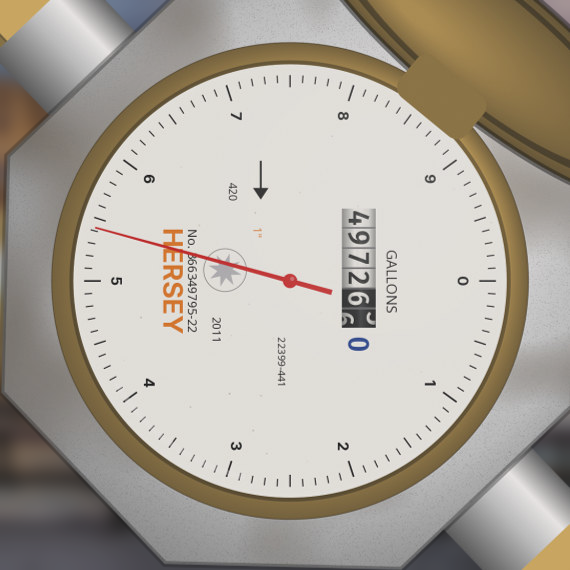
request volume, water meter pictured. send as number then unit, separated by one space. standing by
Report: 4972655.4 gal
